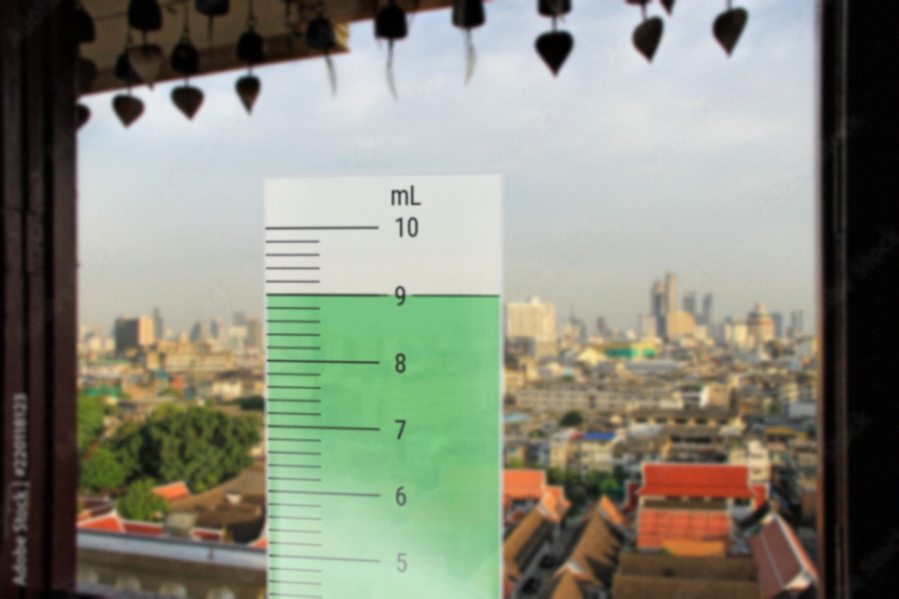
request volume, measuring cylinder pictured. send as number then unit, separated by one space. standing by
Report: 9 mL
